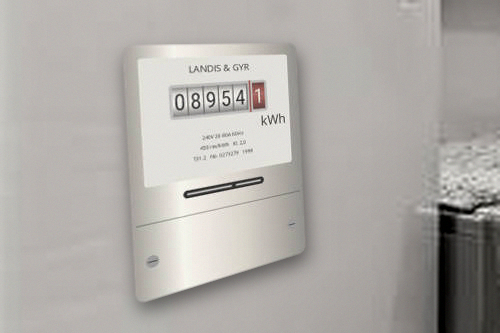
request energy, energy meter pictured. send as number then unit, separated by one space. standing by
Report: 8954.1 kWh
